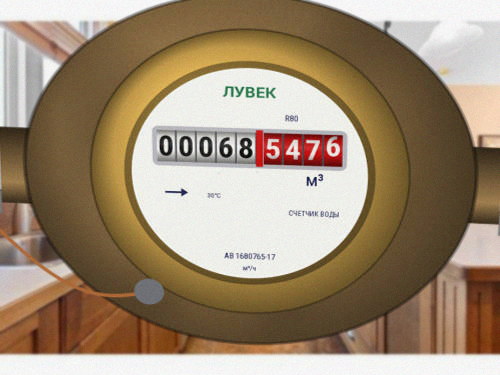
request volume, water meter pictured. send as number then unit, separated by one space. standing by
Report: 68.5476 m³
